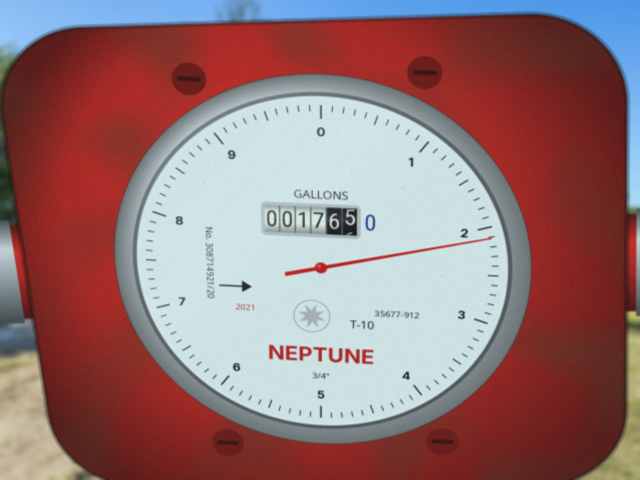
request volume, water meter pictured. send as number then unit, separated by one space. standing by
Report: 17652.1 gal
